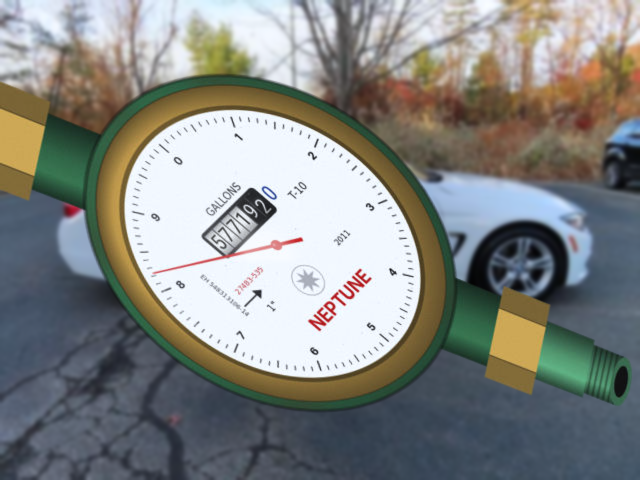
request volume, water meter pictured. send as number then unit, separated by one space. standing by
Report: 5771918.2 gal
